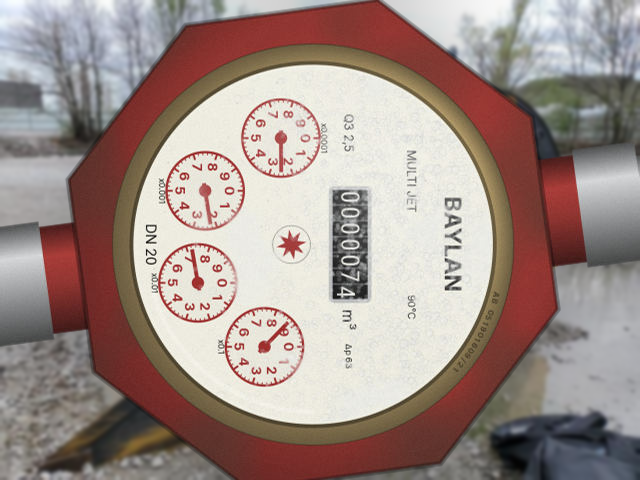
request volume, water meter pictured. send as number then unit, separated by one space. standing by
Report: 73.8722 m³
